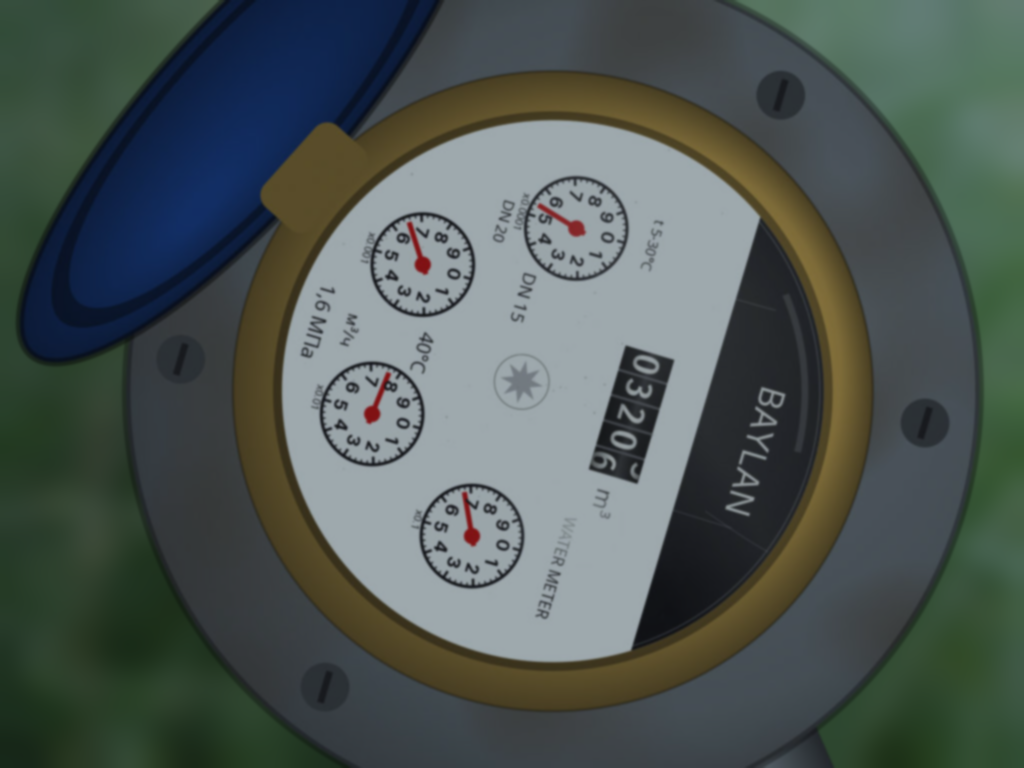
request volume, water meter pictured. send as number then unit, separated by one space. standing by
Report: 3205.6765 m³
